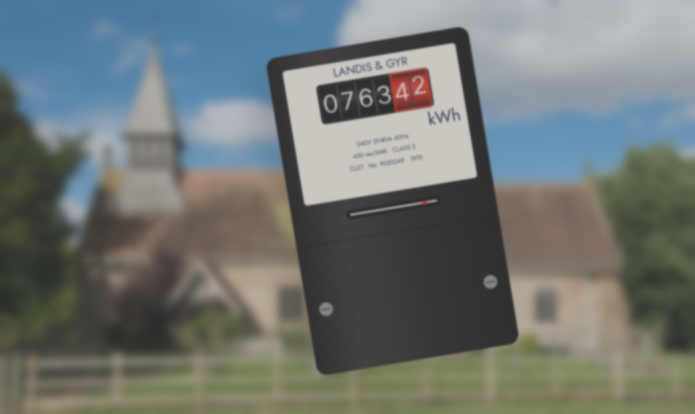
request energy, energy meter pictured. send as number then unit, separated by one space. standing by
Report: 763.42 kWh
